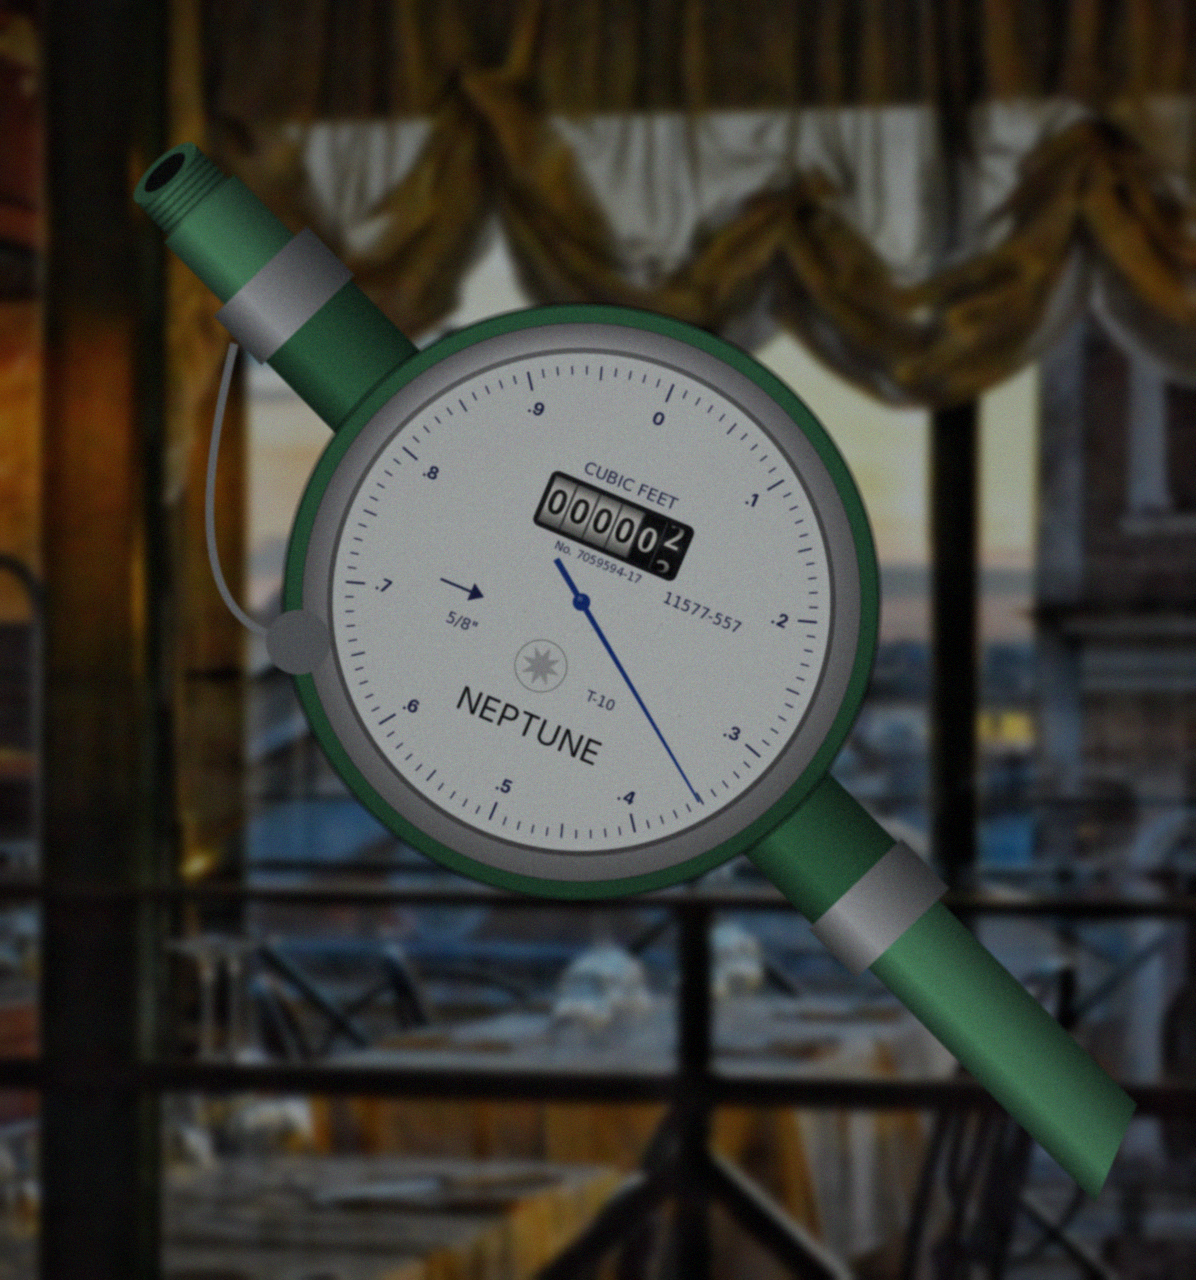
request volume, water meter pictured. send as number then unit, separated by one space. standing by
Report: 2.35 ft³
